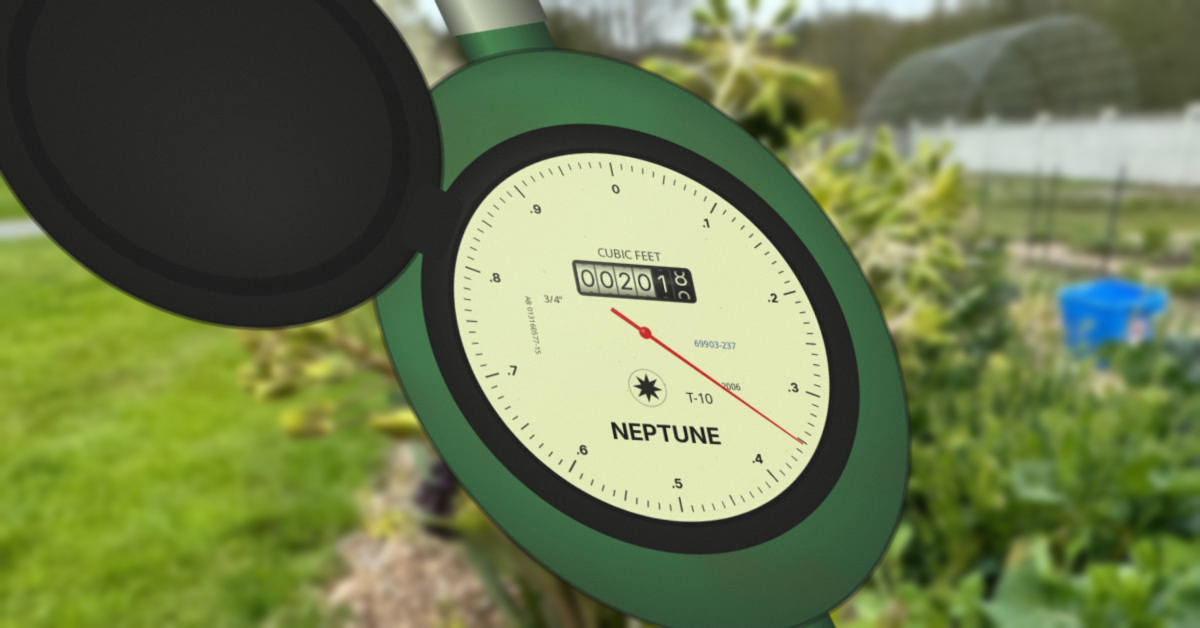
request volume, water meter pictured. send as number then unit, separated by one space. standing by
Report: 2018.35 ft³
